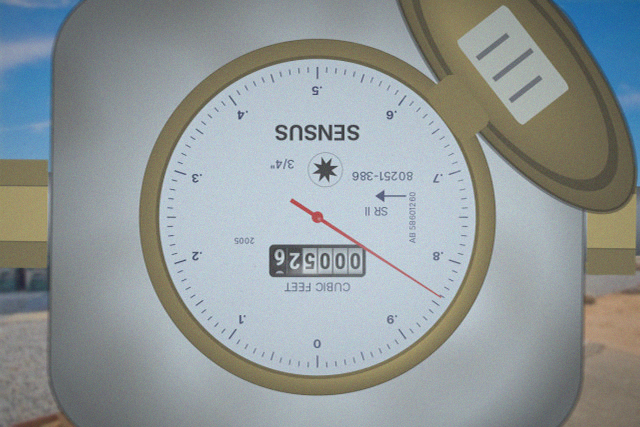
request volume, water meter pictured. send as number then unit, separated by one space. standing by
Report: 525.84 ft³
